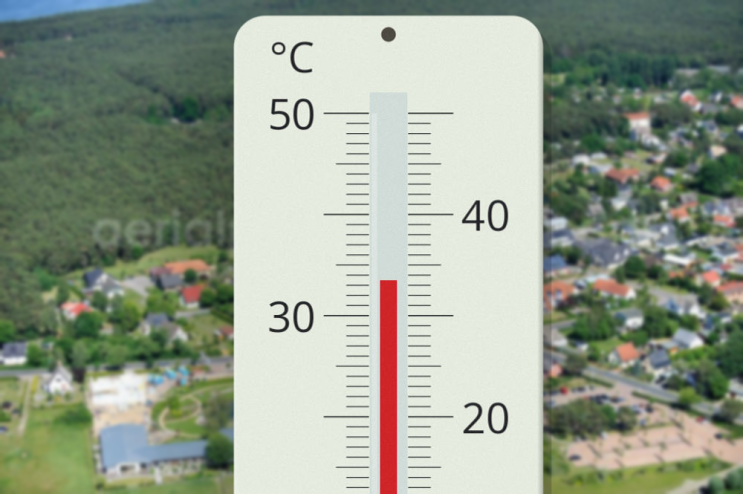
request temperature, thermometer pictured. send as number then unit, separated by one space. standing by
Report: 33.5 °C
